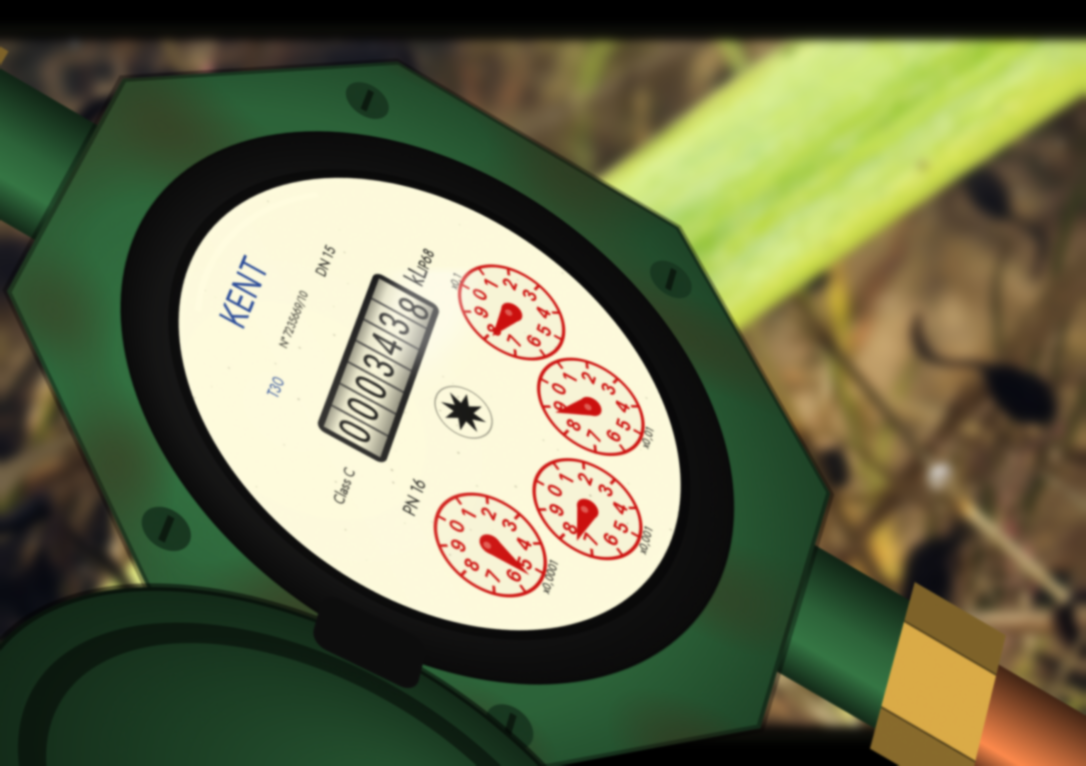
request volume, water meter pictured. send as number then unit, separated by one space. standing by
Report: 3437.7875 kL
